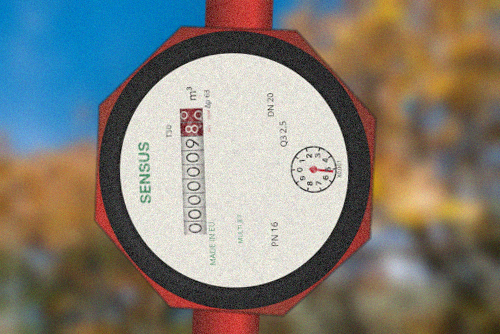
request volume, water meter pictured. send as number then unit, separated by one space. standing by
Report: 9.885 m³
